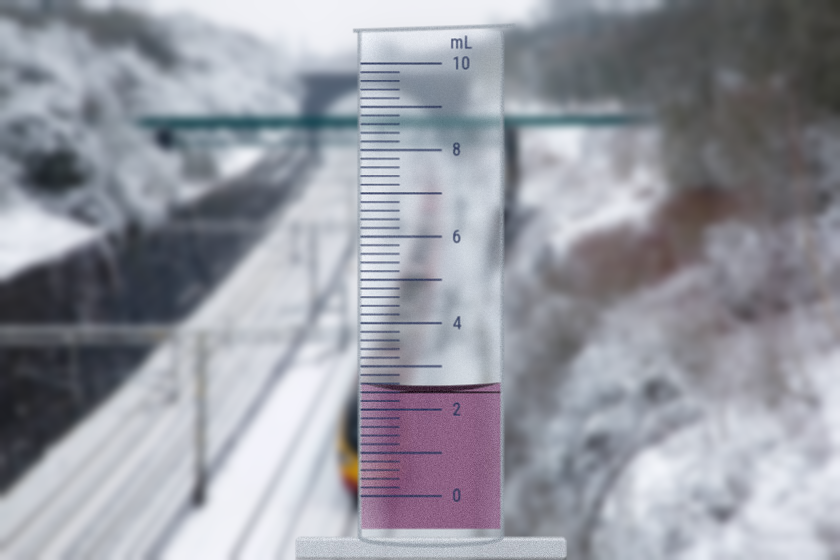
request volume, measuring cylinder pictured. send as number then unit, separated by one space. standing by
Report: 2.4 mL
